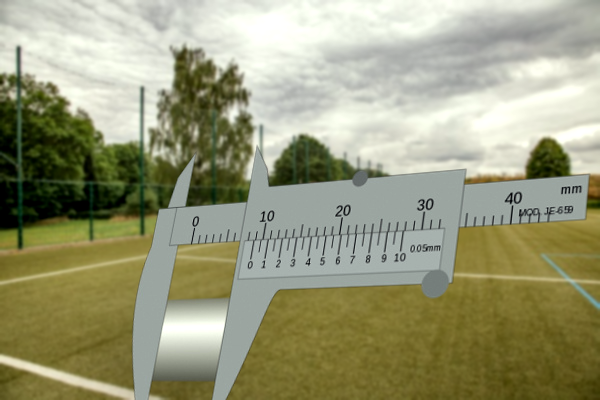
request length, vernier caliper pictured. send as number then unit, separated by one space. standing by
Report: 8.8 mm
